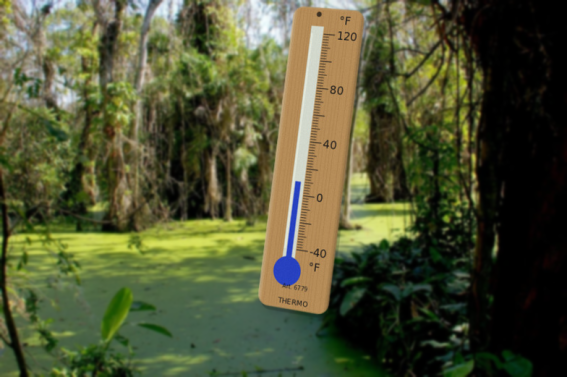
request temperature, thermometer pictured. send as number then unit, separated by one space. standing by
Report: 10 °F
